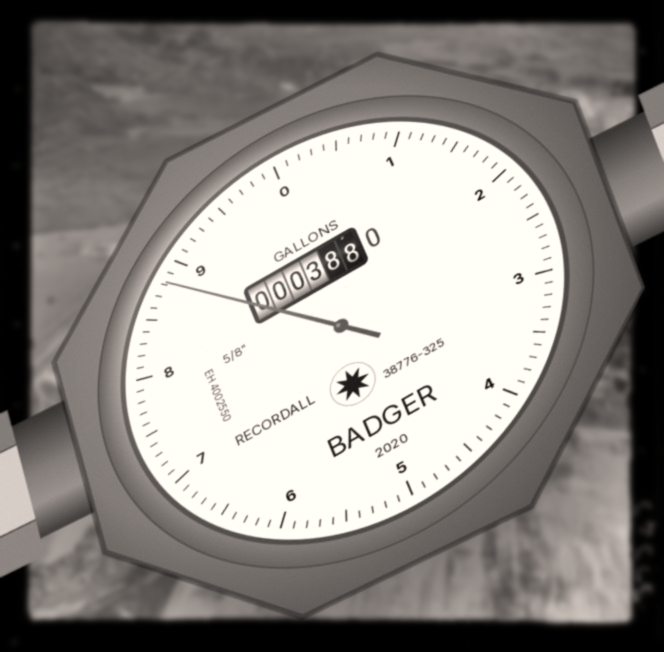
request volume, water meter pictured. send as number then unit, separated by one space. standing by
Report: 3878.8 gal
